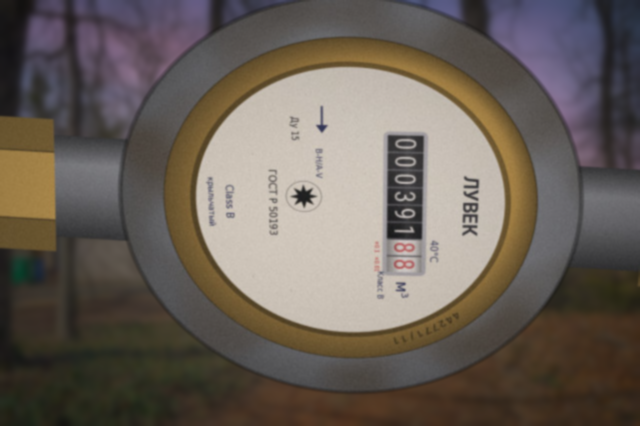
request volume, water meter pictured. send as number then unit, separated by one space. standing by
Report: 391.88 m³
